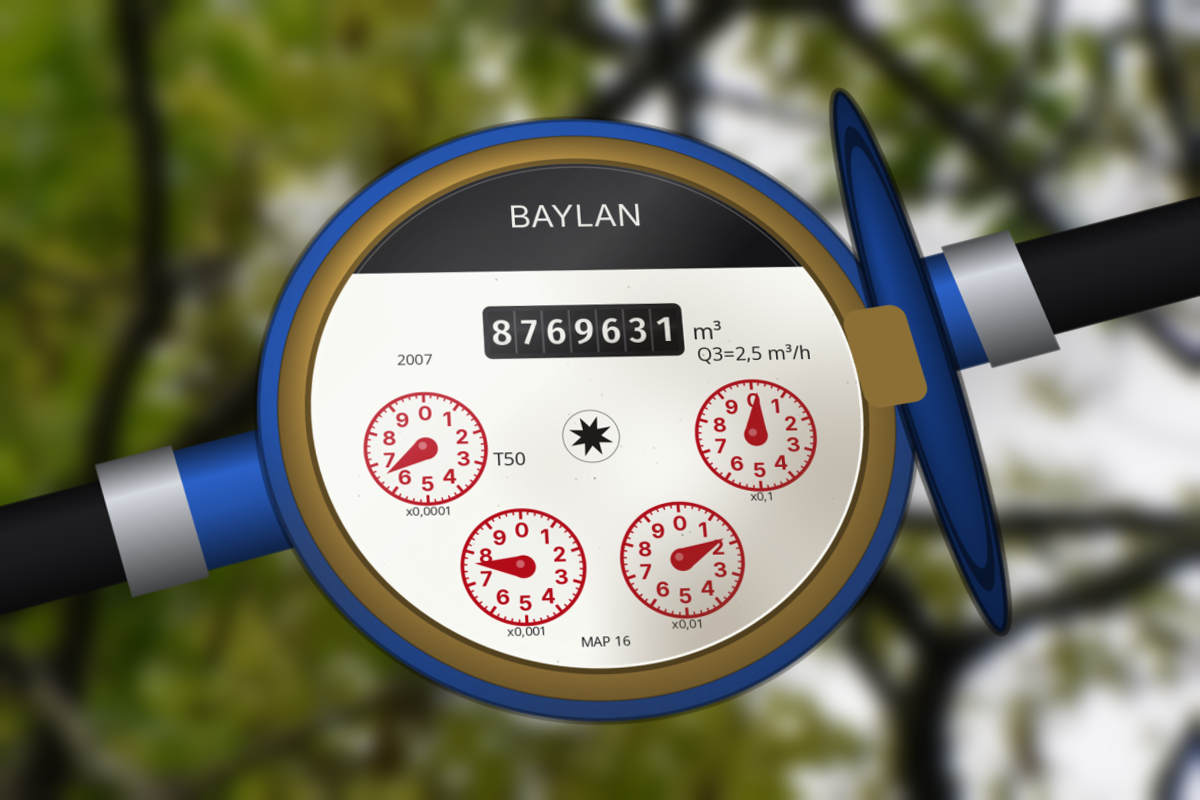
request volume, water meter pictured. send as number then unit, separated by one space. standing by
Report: 8769631.0176 m³
